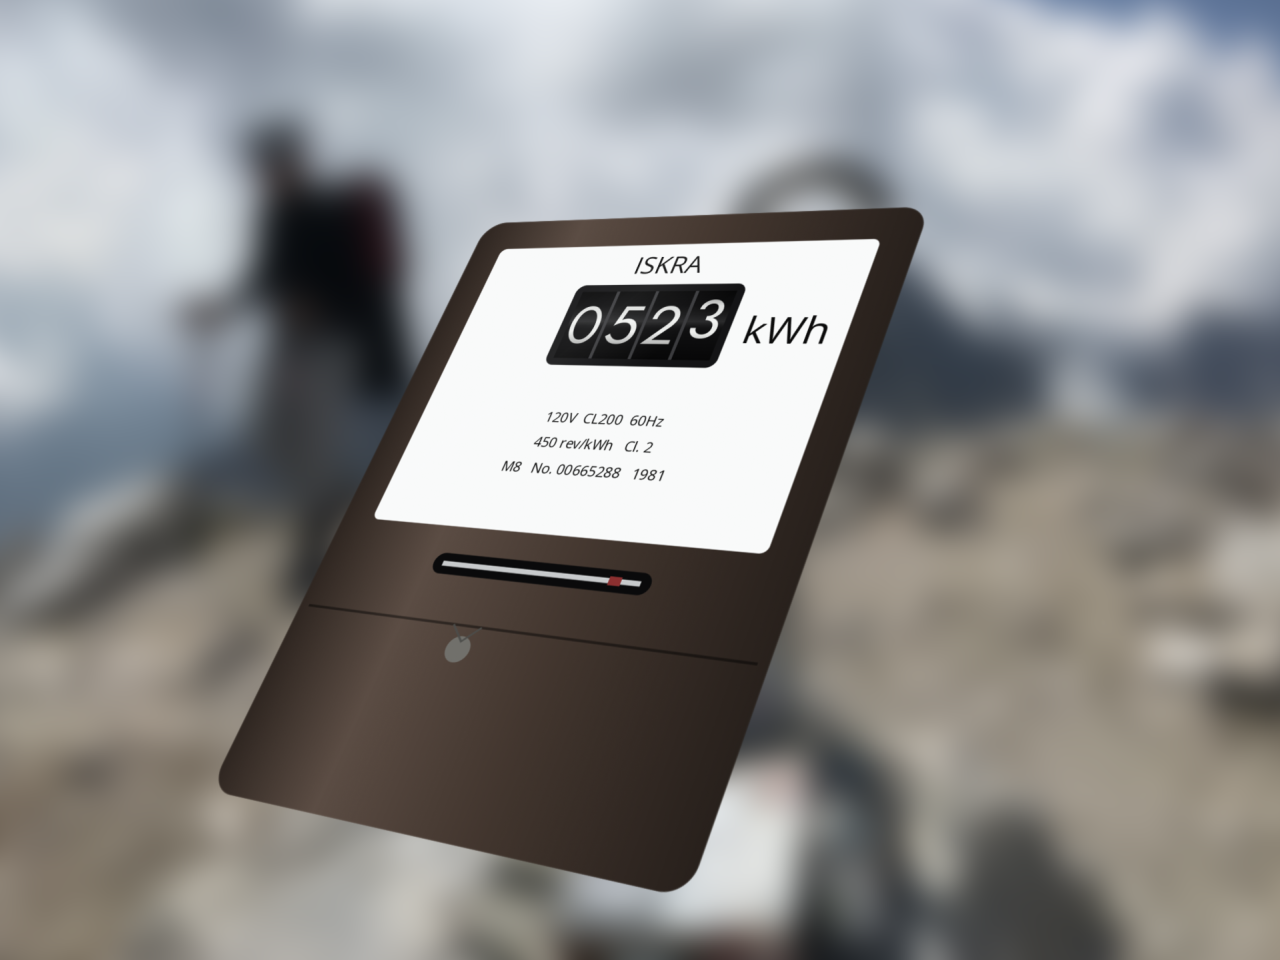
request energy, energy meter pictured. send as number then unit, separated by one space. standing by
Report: 523 kWh
